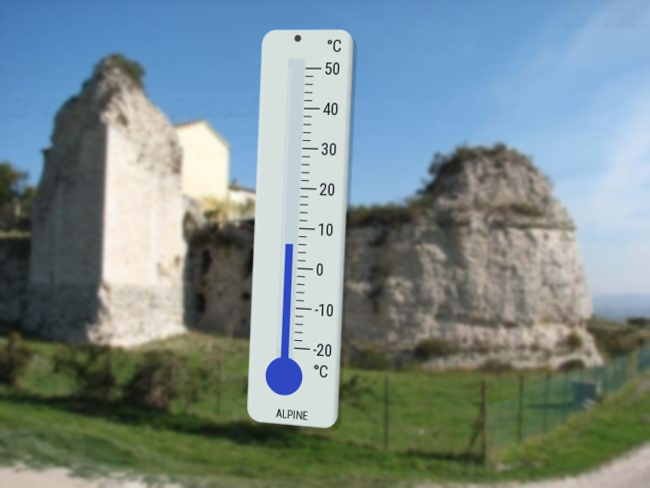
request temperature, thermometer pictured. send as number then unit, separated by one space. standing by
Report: 6 °C
